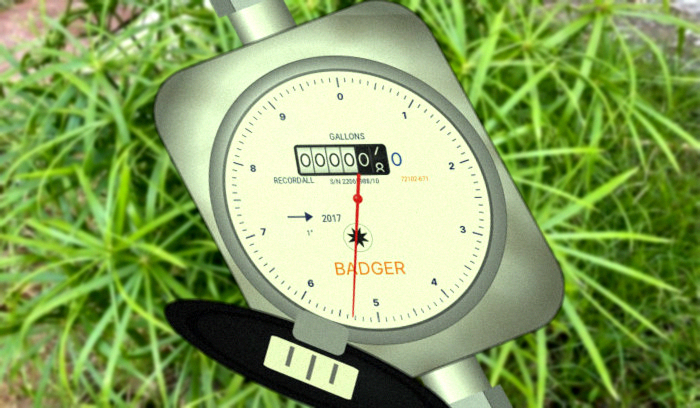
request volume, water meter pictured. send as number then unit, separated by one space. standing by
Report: 75.3 gal
